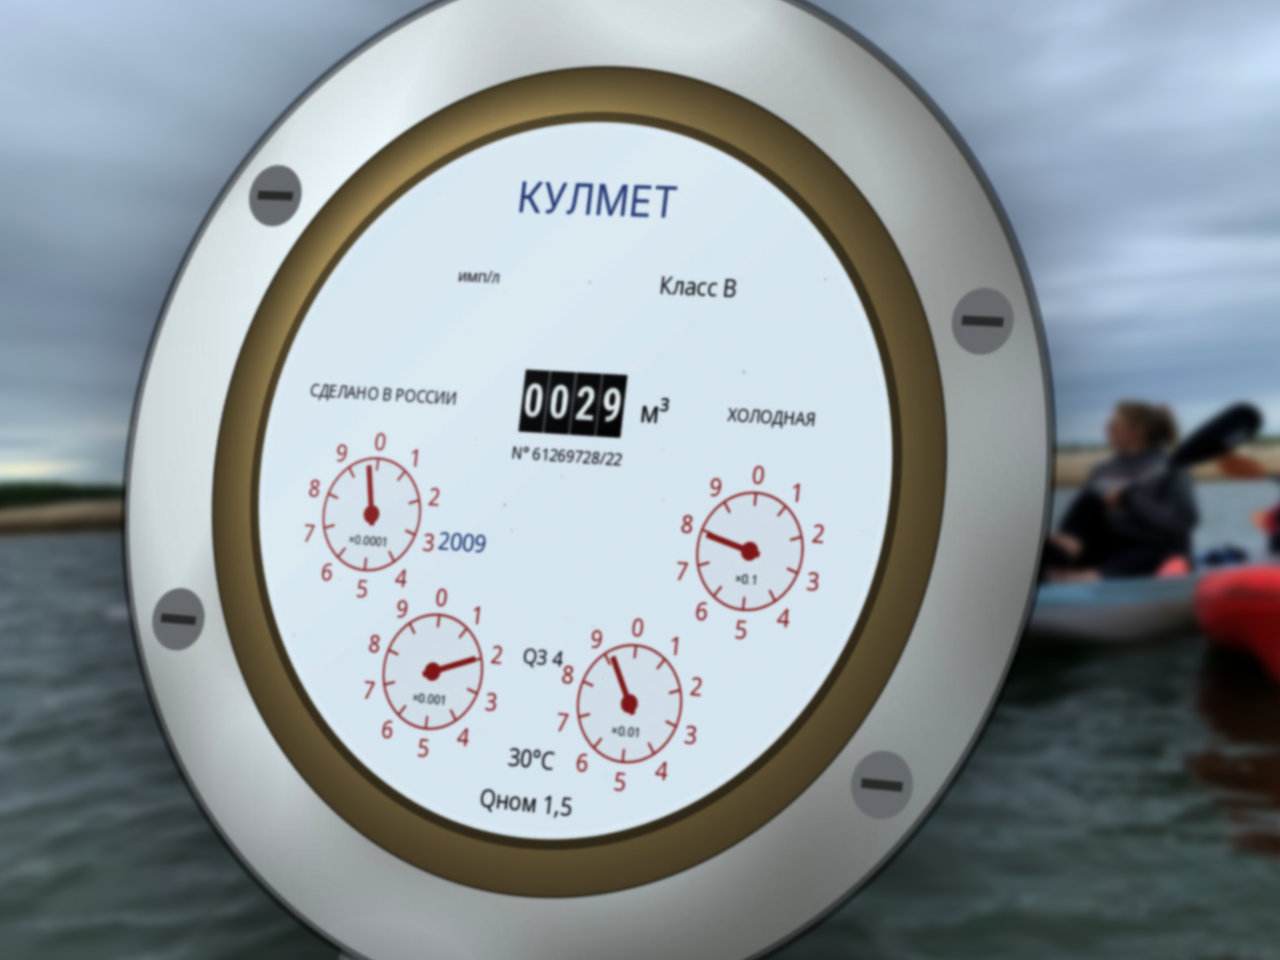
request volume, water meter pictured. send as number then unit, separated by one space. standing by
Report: 29.7919 m³
